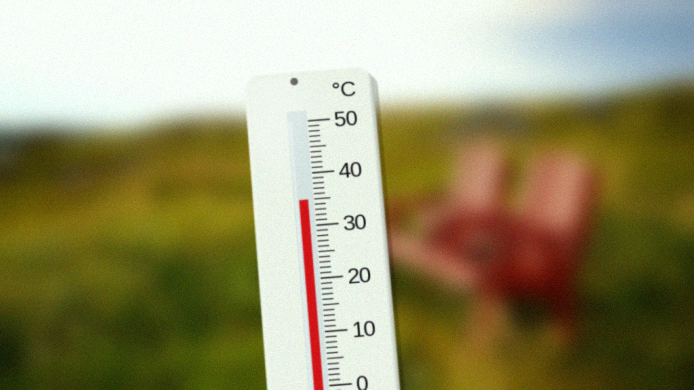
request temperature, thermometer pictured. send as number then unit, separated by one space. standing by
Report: 35 °C
